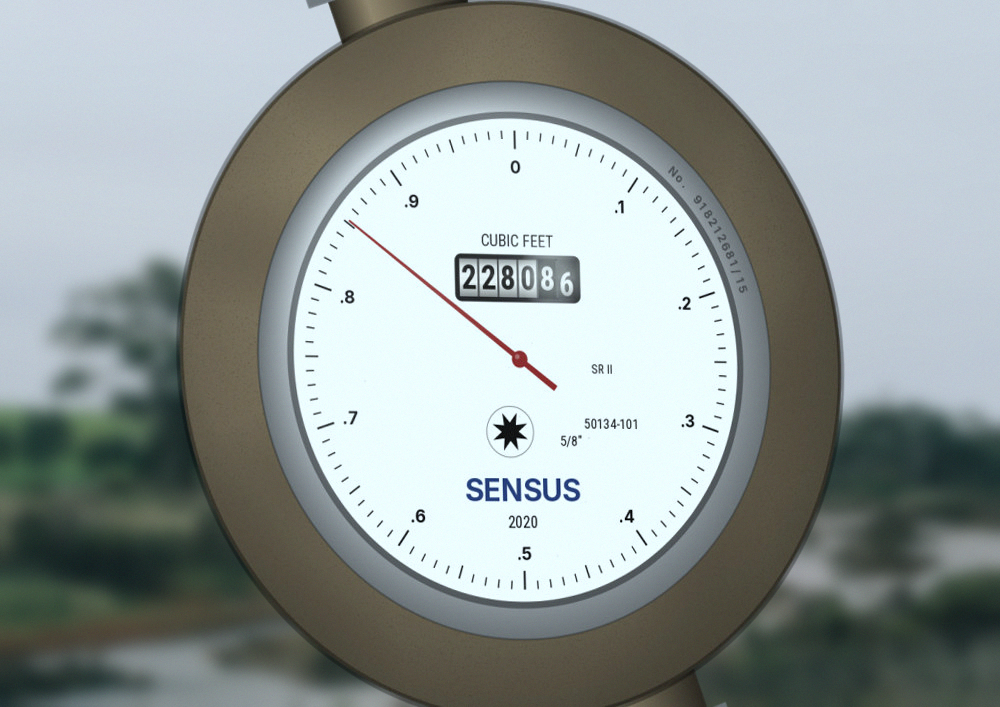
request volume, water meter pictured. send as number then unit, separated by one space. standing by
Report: 228085.85 ft³
